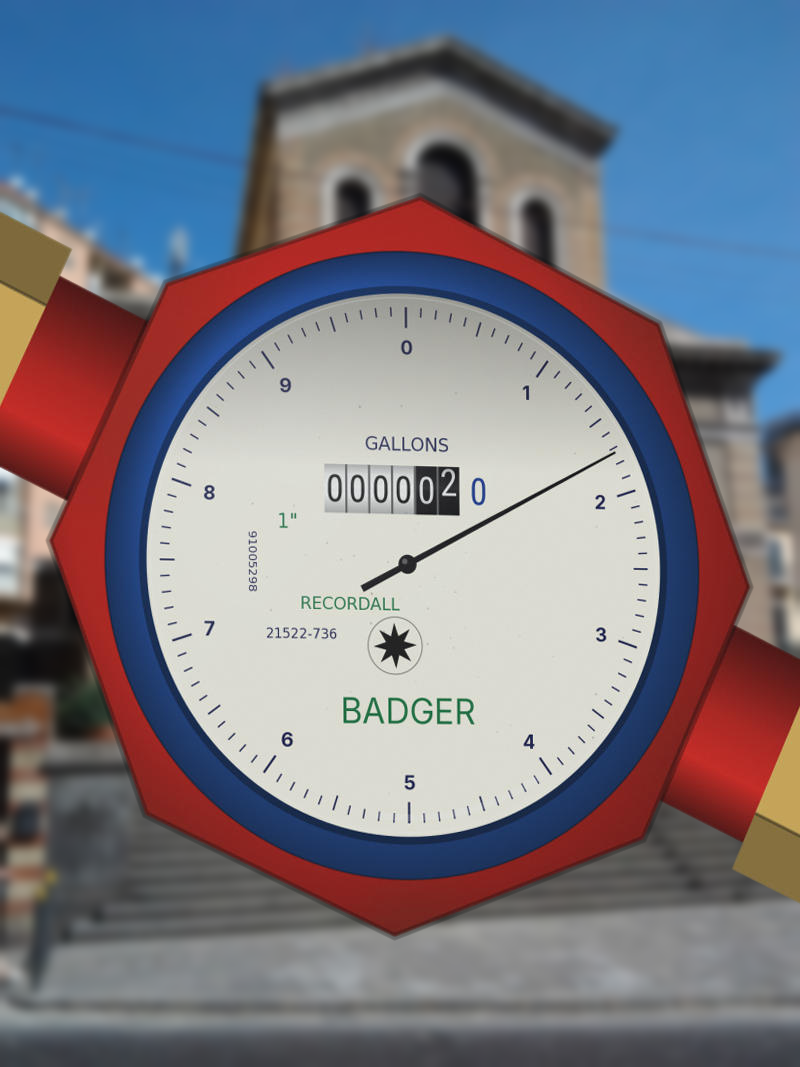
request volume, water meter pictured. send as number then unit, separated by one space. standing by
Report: 21.7 gal
